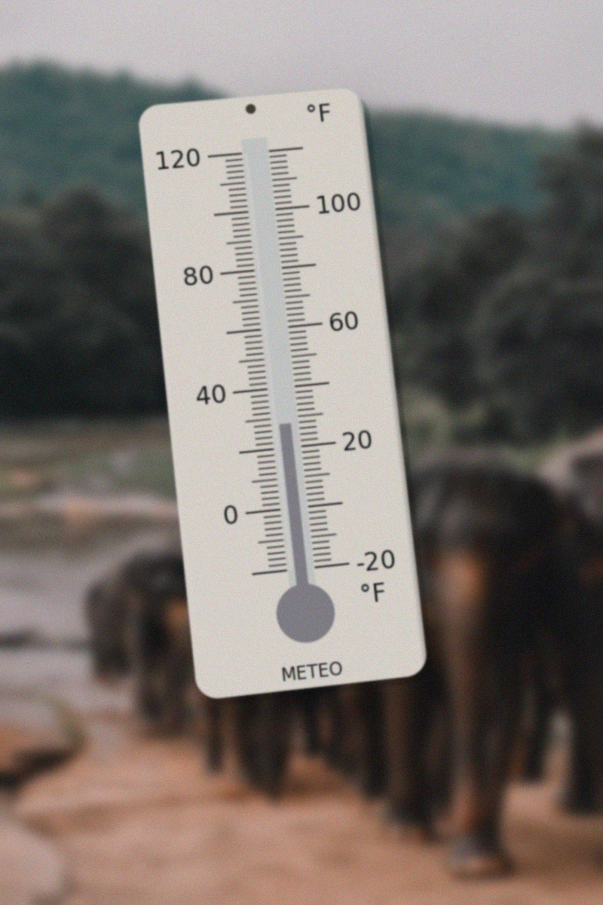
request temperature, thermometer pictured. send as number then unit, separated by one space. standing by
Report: 28 °F
